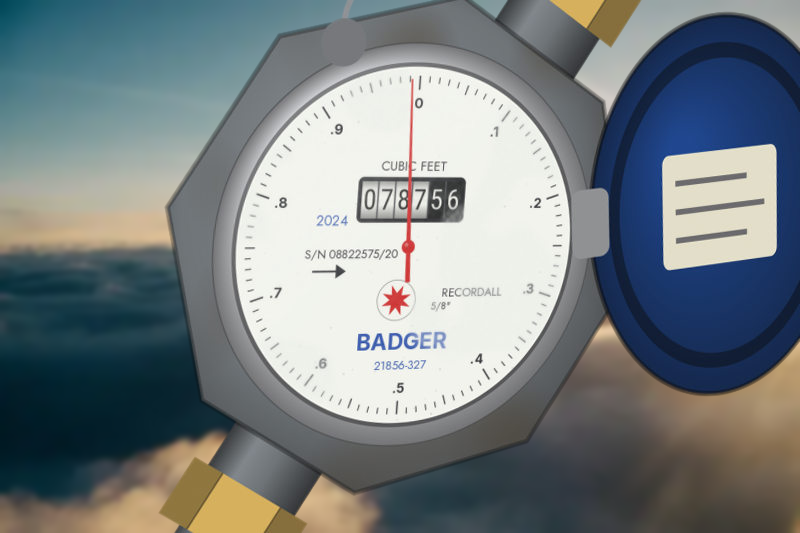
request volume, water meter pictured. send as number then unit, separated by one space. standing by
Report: 78755.99 ft³
